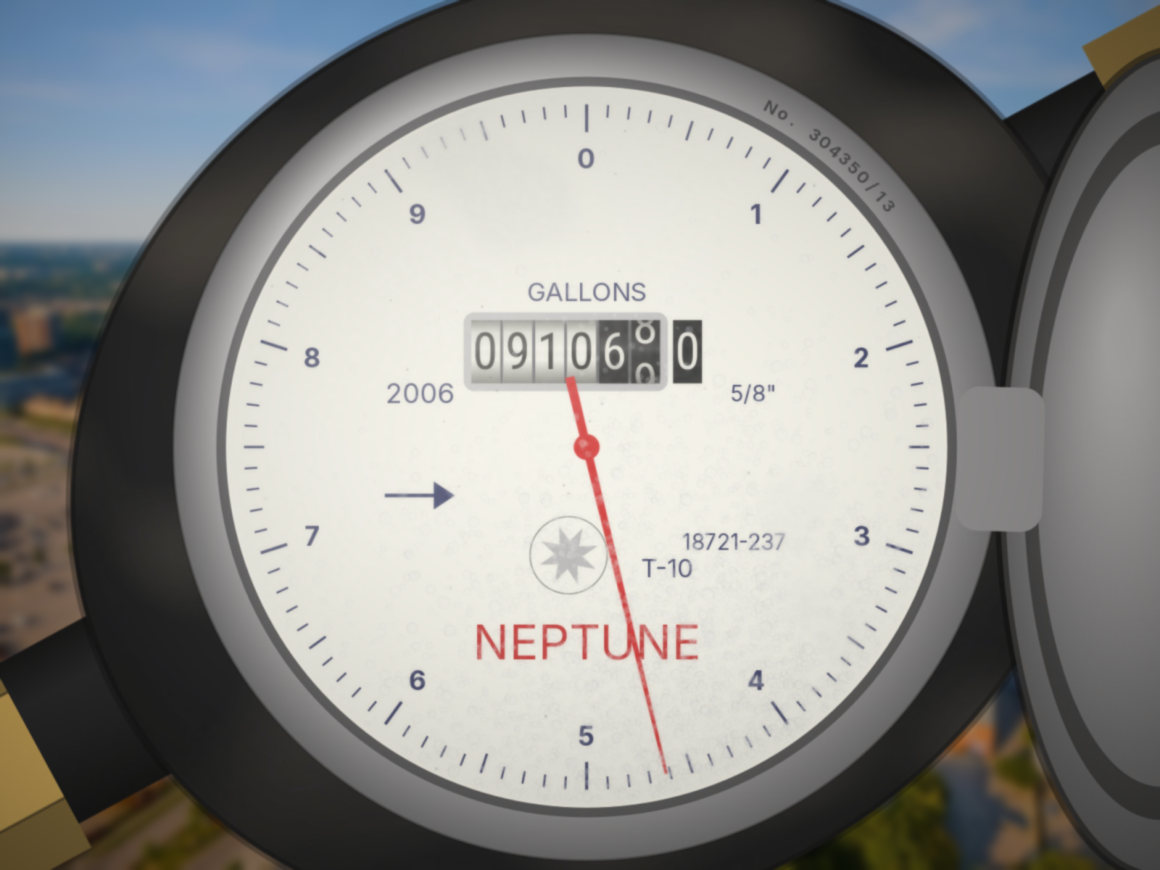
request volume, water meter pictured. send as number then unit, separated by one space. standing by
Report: 910684.6 gal
